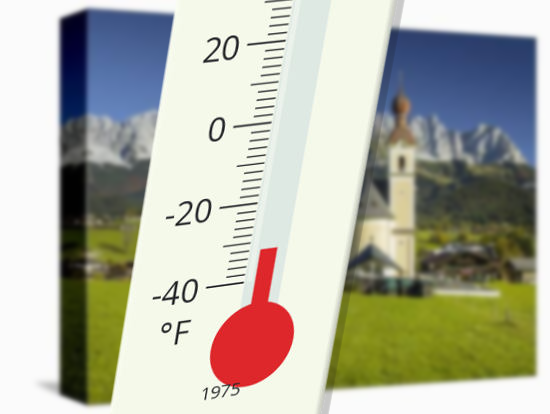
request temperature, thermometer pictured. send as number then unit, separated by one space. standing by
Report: -32 °F
